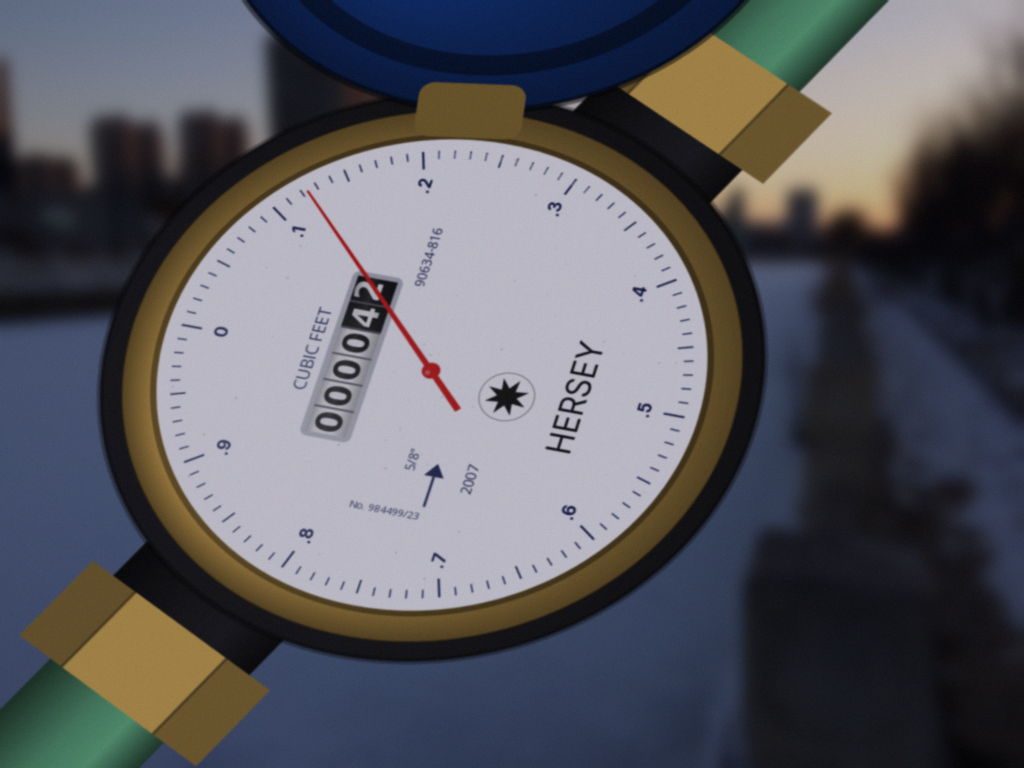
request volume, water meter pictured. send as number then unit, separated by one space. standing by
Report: 42.12 ft³
